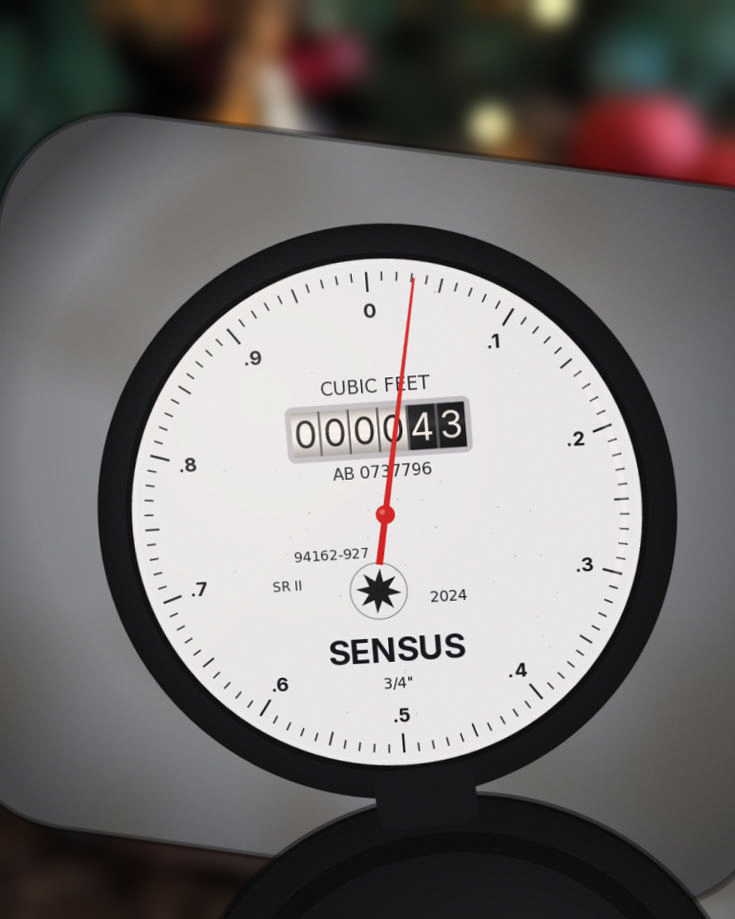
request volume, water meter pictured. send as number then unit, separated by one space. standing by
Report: 43.03 ft³
